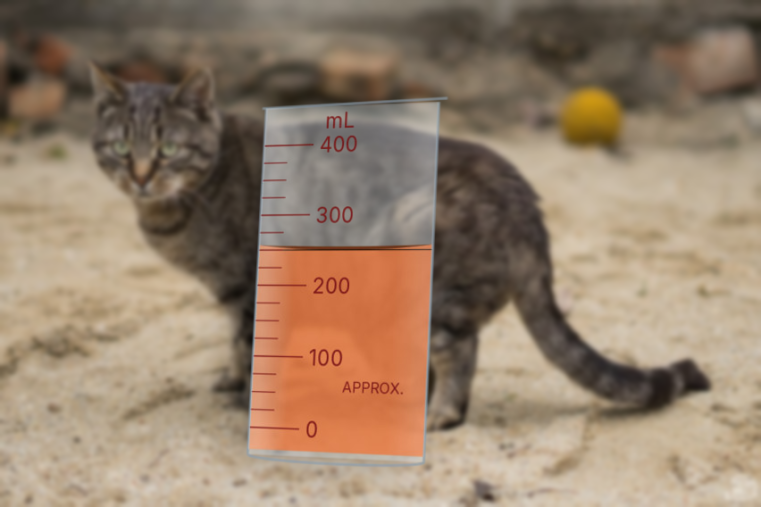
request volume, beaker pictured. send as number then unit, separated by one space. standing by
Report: 250 mL
